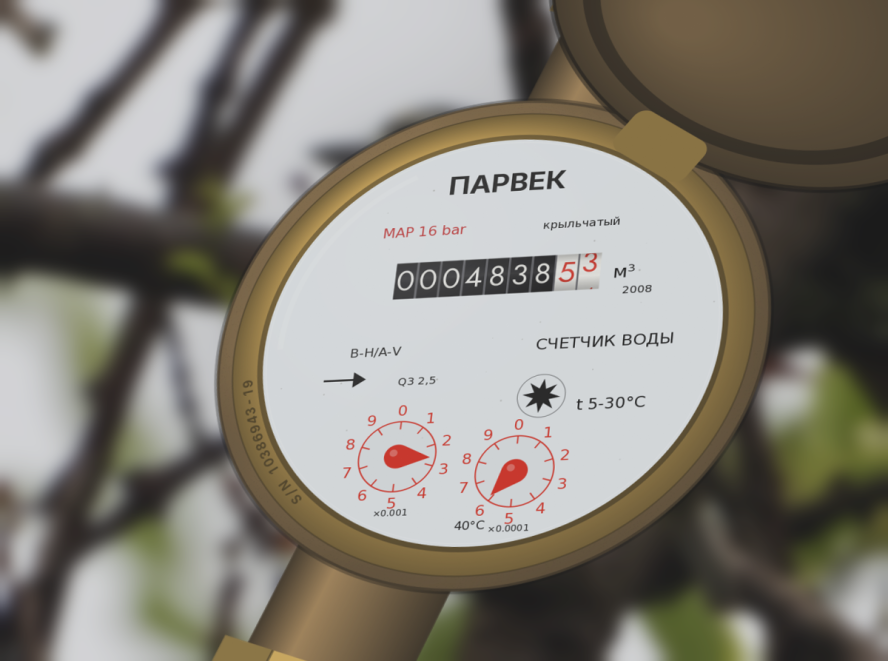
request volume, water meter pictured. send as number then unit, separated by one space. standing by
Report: 4838.5326 m³
